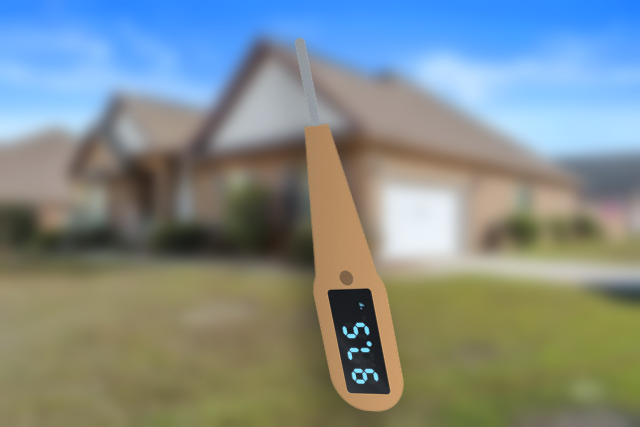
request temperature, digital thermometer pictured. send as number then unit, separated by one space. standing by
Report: 97.5 °F
